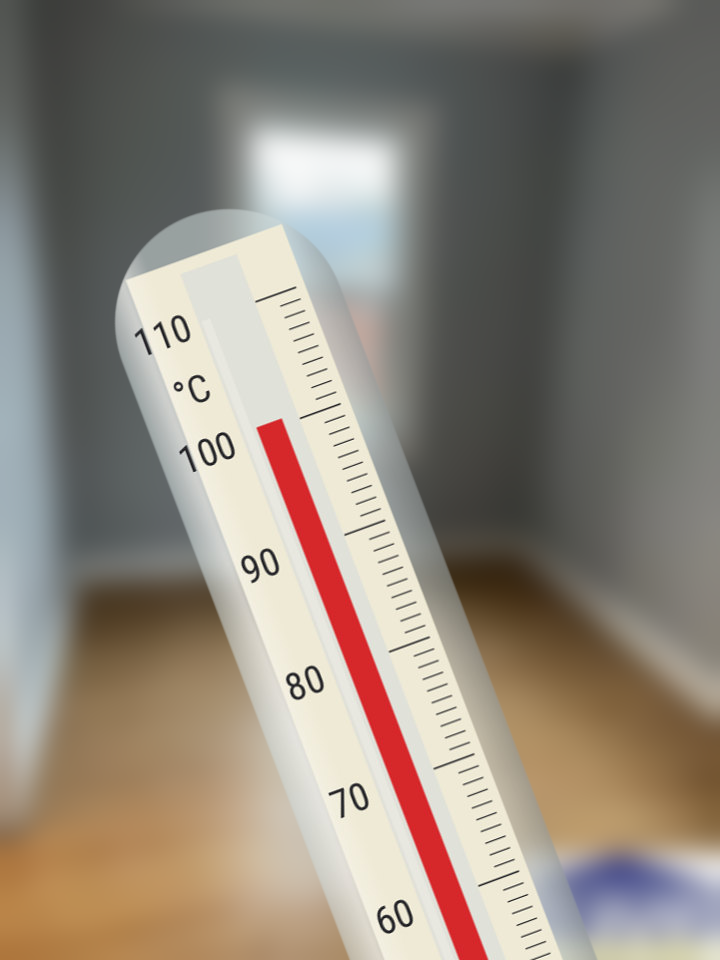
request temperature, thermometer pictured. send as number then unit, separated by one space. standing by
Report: 100.5 °C
